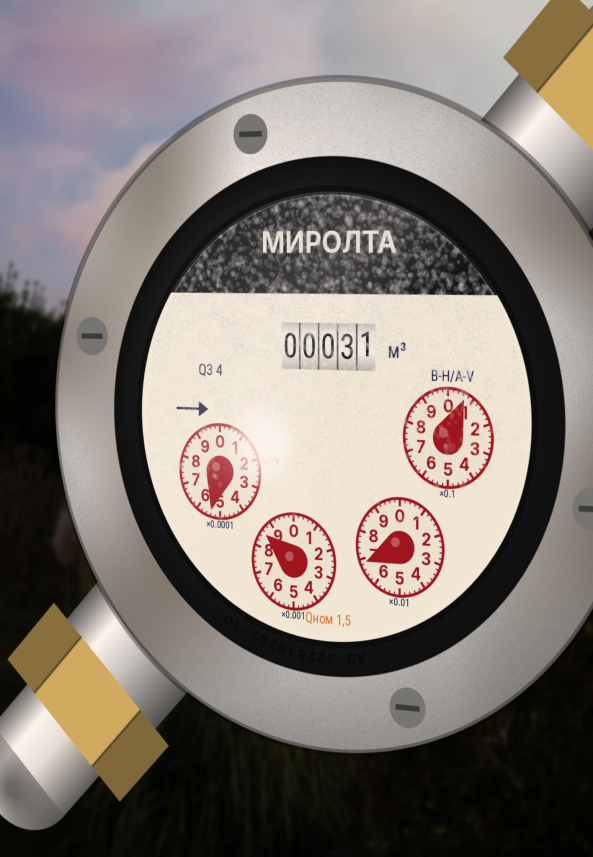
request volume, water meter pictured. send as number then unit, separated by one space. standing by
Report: 31.0685 m³
